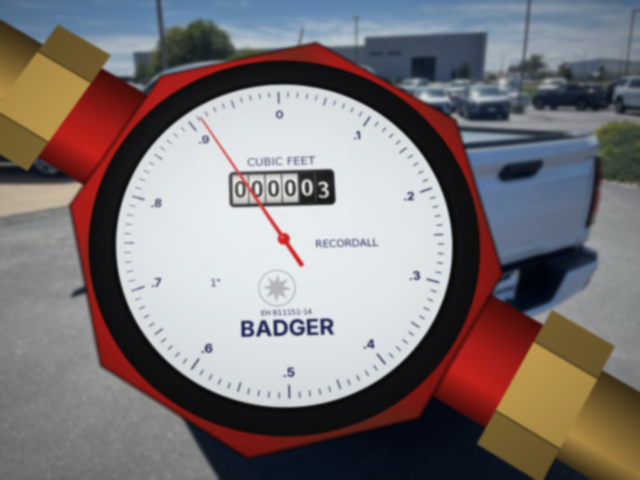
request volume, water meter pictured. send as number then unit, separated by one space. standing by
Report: 2.91 ft³
